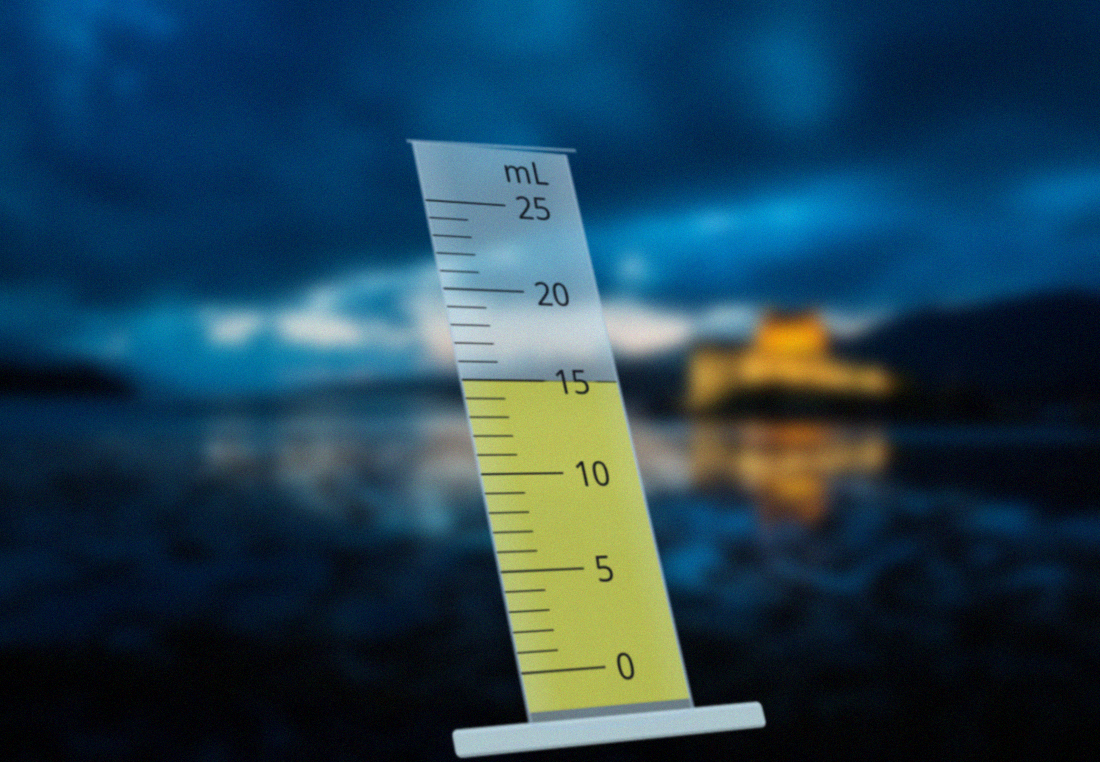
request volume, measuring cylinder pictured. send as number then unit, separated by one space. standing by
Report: 15 mL
